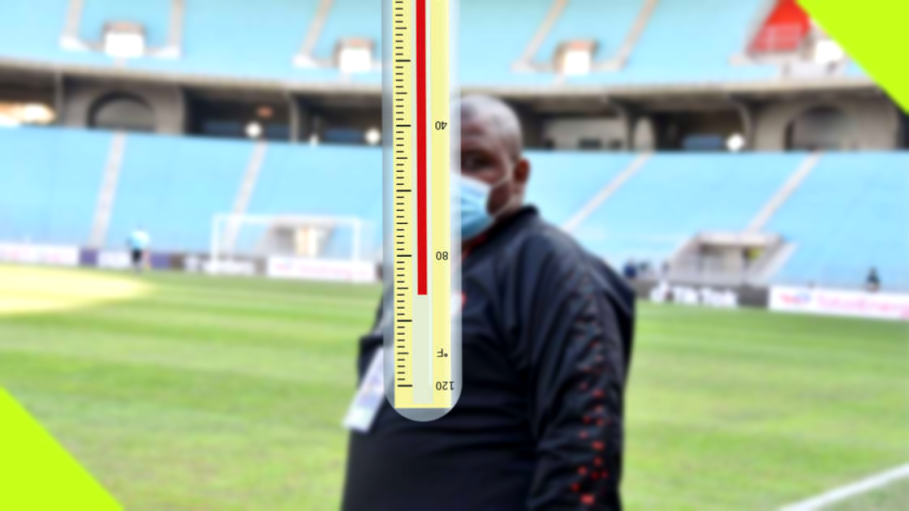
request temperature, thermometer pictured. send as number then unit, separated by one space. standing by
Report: 92 °F
